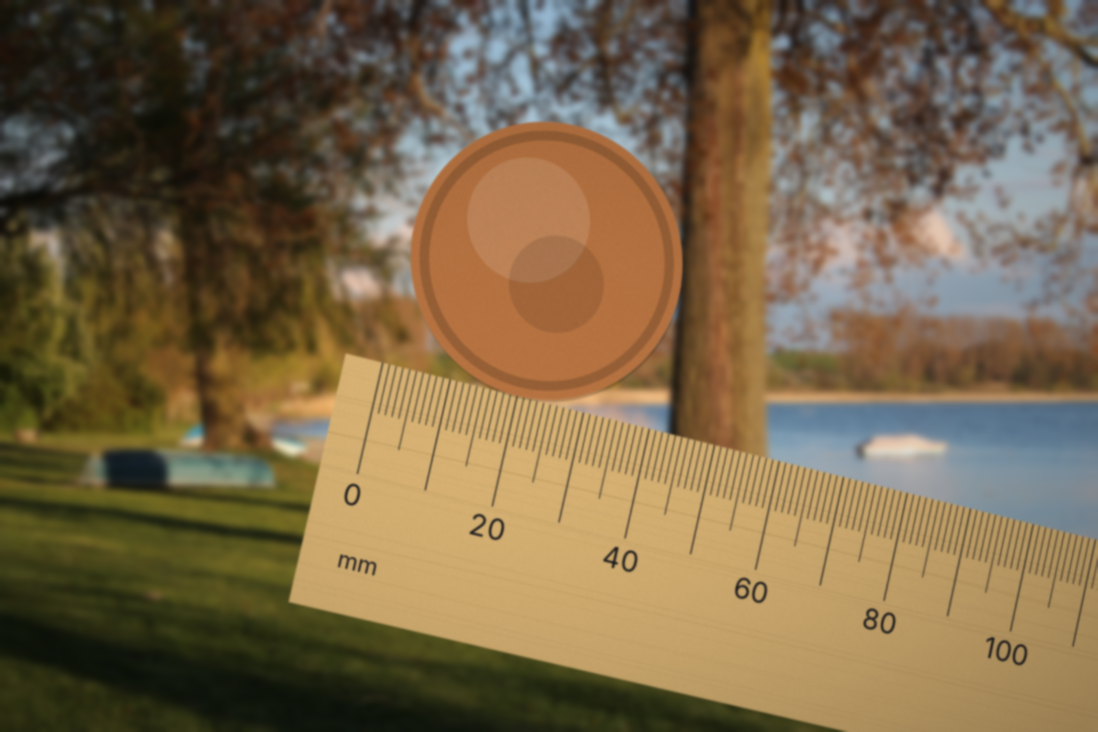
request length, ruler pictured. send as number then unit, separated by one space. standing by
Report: 40 mm
